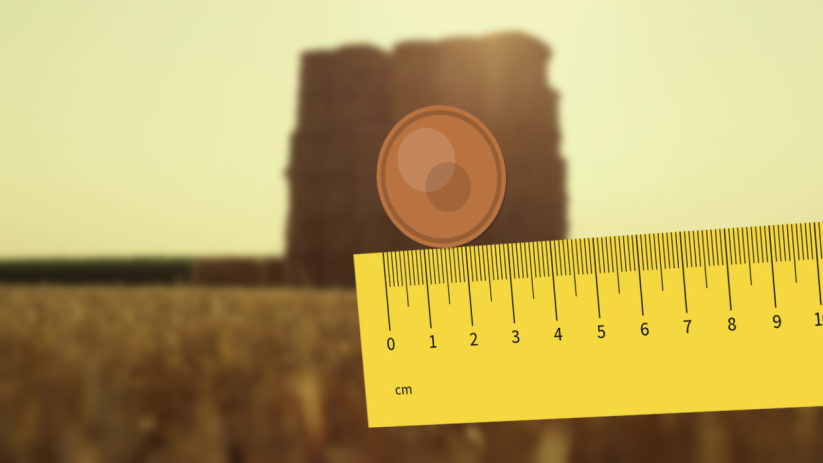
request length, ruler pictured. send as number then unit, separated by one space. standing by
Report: 3.1 cm
